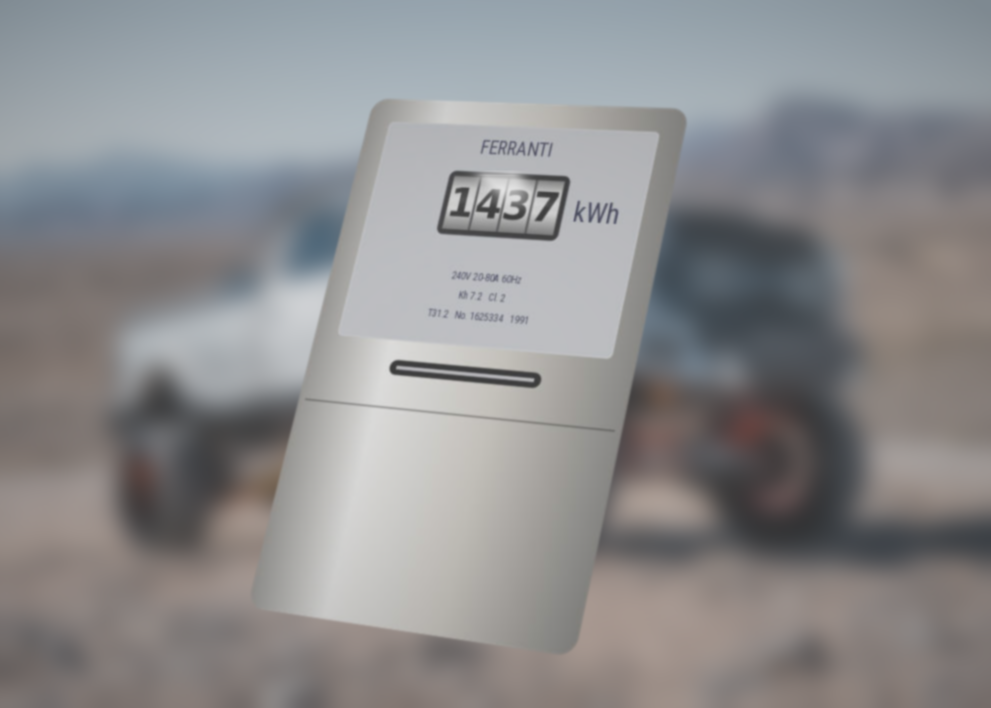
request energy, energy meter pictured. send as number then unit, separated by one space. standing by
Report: 1437 kWh
